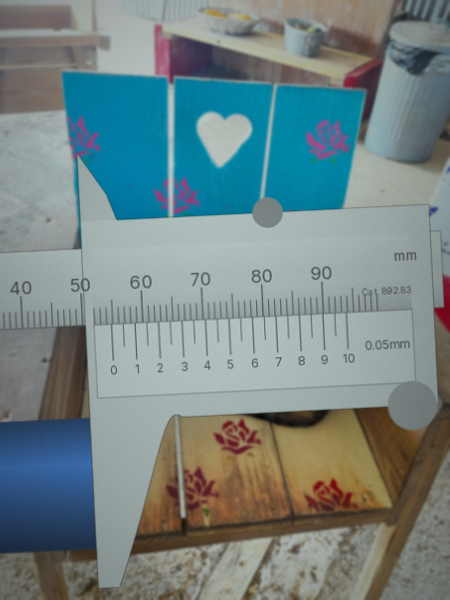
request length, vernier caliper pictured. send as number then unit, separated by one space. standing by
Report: 54.8 mm
